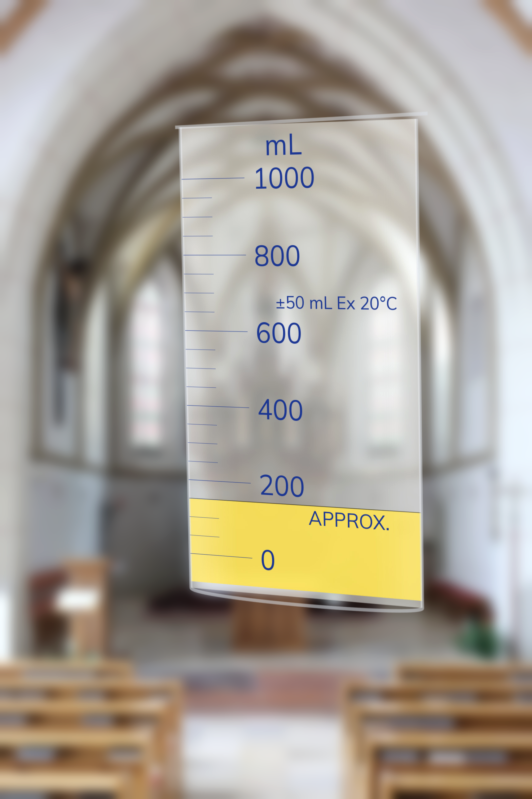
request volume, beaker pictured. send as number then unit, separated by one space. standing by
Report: 150 mL
